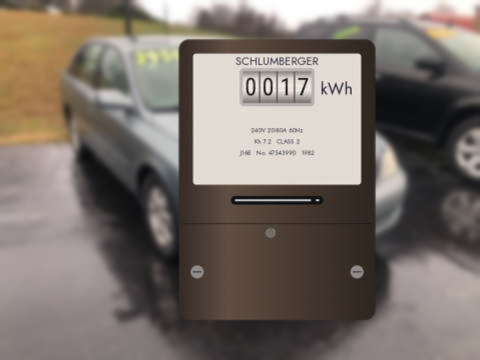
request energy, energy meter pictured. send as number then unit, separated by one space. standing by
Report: 17 kWh
